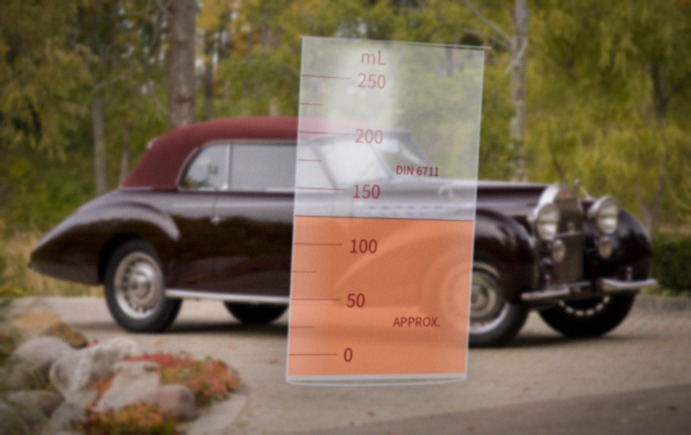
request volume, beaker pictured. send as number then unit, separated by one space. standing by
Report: 125 mL
